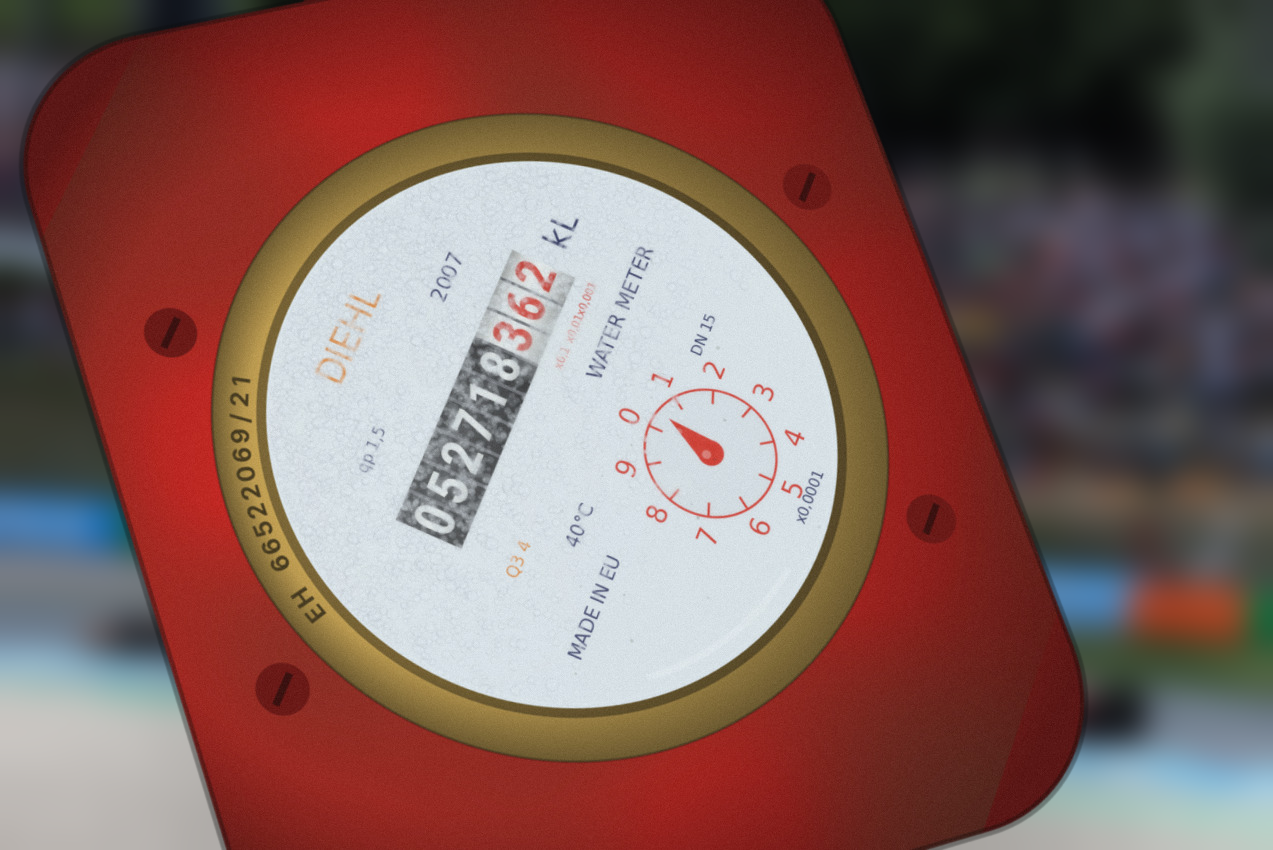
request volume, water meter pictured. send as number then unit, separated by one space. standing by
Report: 52718.3620 kL
